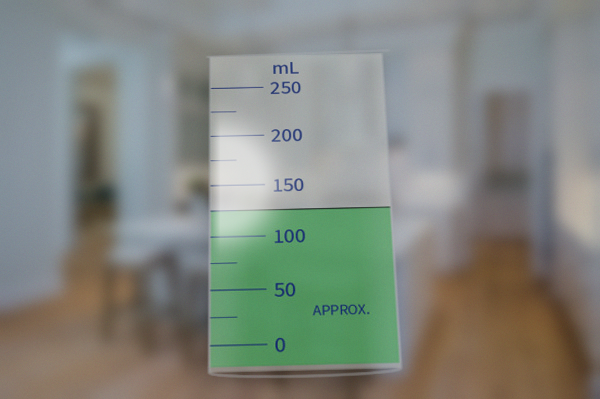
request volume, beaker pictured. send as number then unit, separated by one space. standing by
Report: 125 mL
